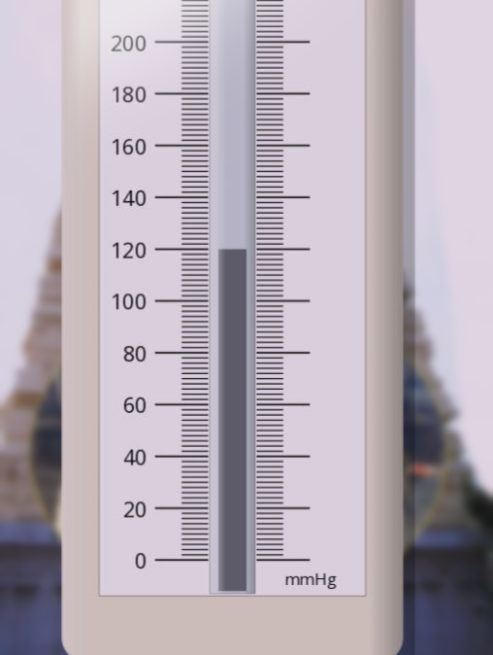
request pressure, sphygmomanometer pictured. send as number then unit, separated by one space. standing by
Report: 120 mmHg
